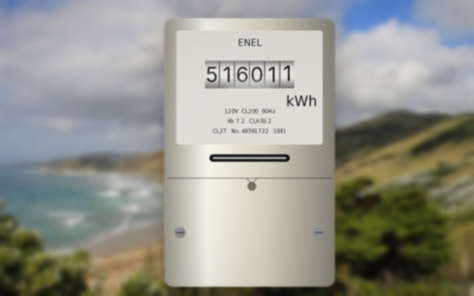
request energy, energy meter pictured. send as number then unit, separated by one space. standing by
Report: 516011 kWh
